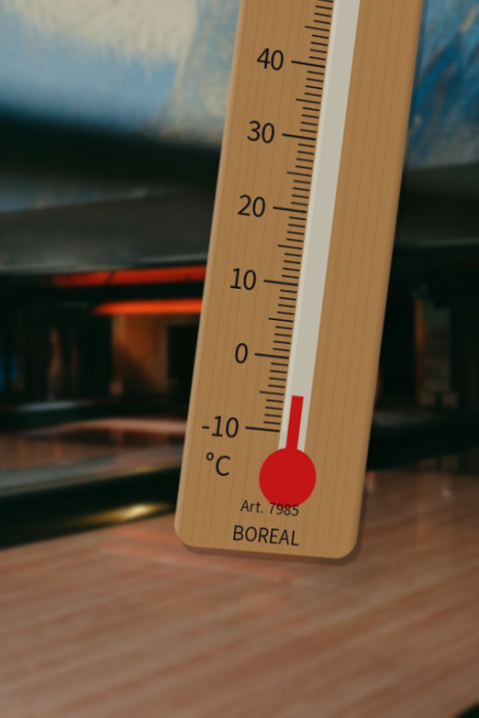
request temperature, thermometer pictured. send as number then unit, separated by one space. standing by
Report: -5 °C
